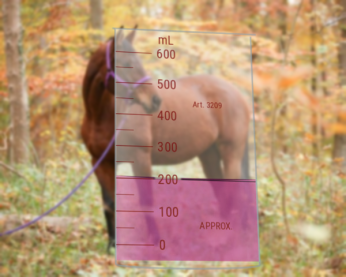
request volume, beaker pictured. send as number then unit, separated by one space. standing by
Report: 200 mL
